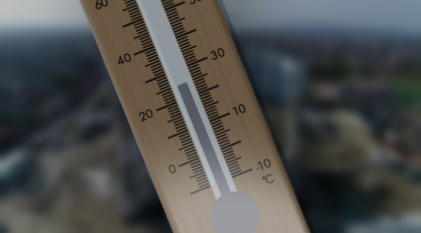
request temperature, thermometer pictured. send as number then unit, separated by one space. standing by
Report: 25 °C
